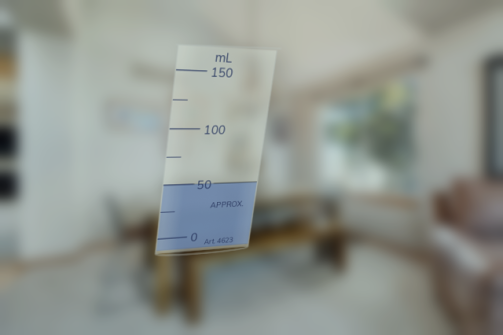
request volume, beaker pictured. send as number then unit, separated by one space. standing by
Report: 50 mL
